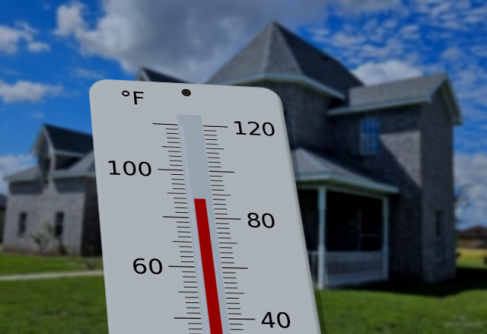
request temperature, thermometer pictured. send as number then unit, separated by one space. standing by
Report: 88 °F
